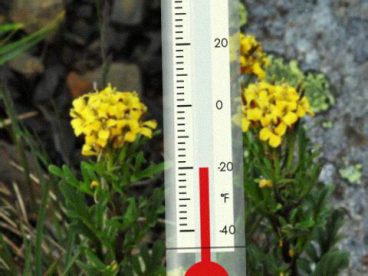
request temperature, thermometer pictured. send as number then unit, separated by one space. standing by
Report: -20 °F
